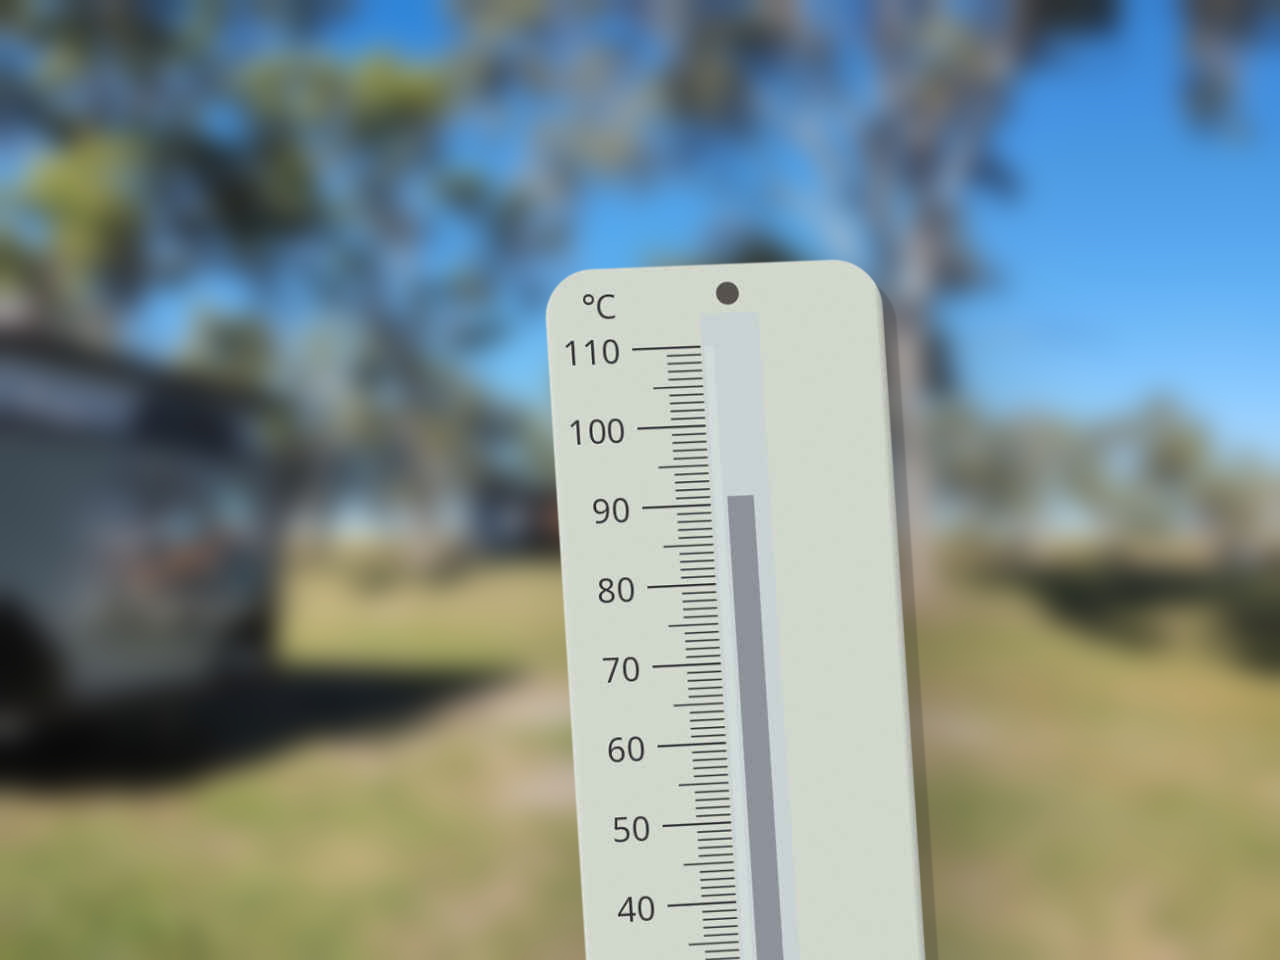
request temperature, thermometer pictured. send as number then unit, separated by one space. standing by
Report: 91 °C
